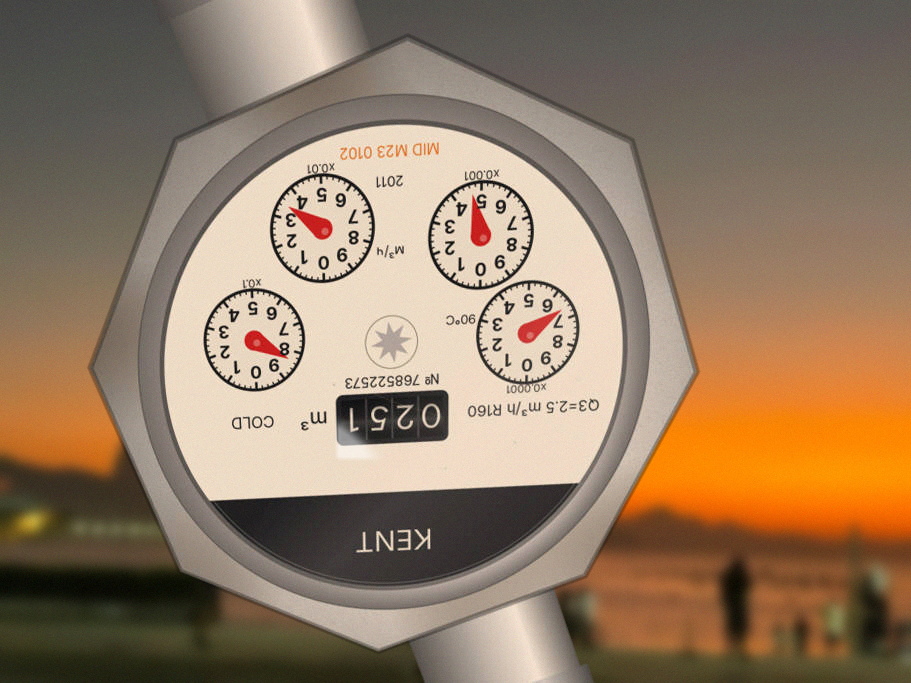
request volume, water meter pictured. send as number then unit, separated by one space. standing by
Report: 251.8346 m³
